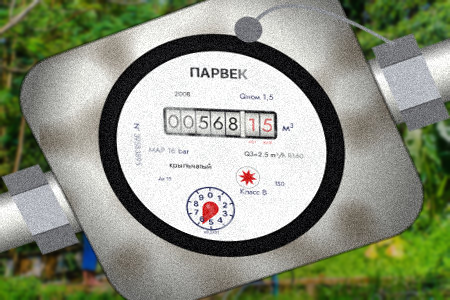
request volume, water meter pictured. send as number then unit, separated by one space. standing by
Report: 568.155 m³
